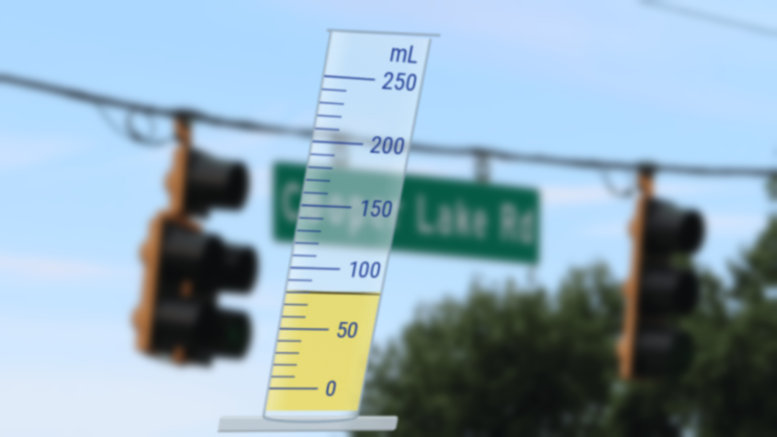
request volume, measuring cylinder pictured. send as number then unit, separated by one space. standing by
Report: 80 mL
